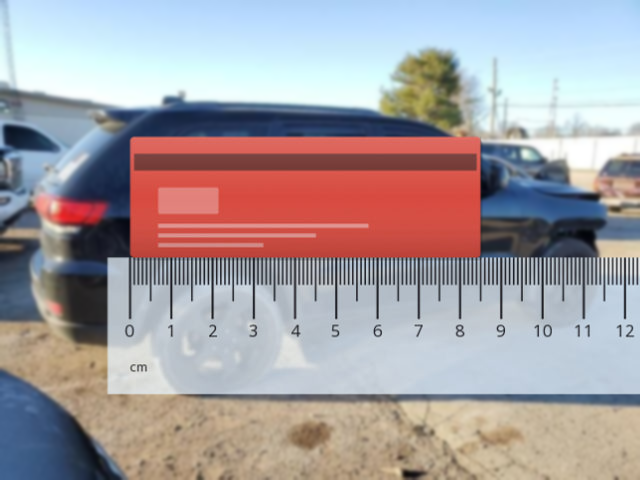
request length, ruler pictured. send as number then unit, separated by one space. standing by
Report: 8.5 cm
